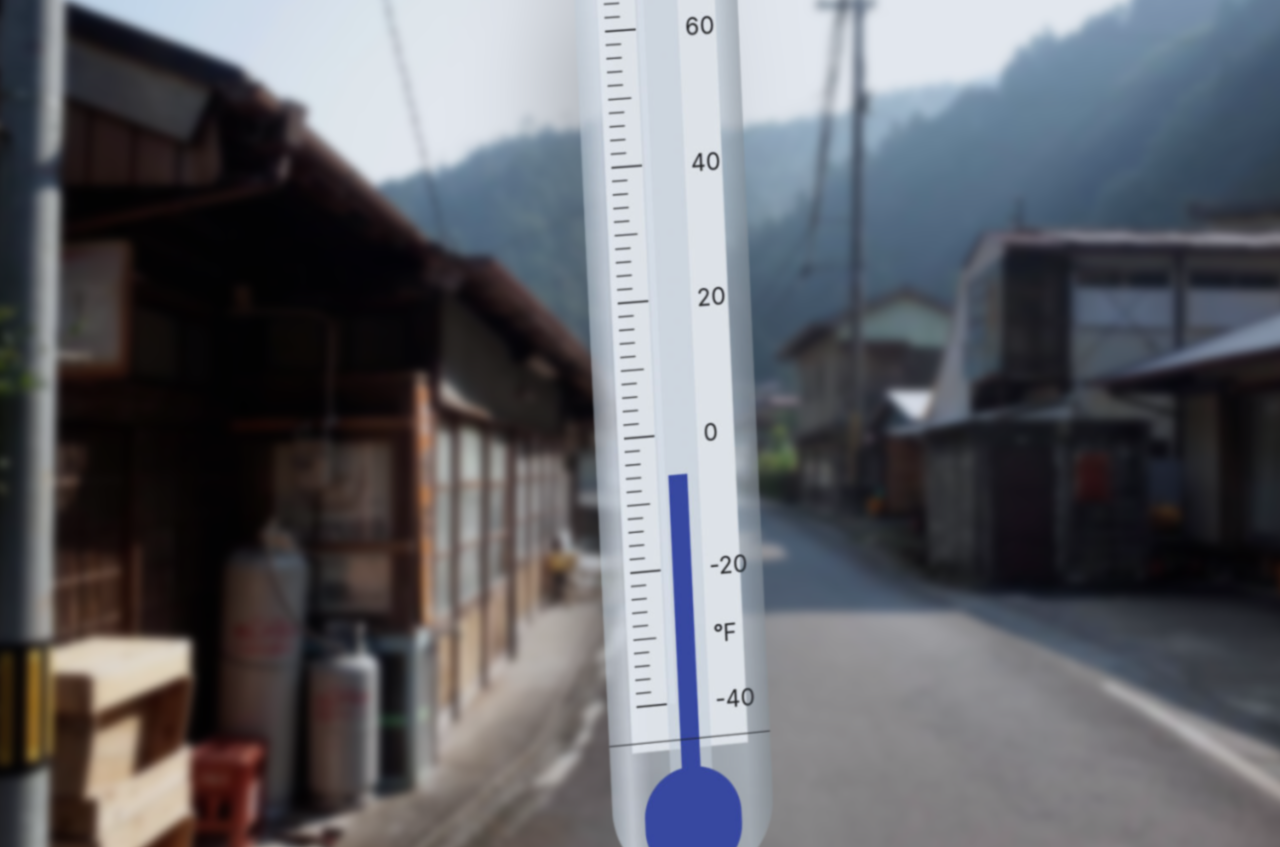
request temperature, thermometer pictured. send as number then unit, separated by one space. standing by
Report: -6 °F
